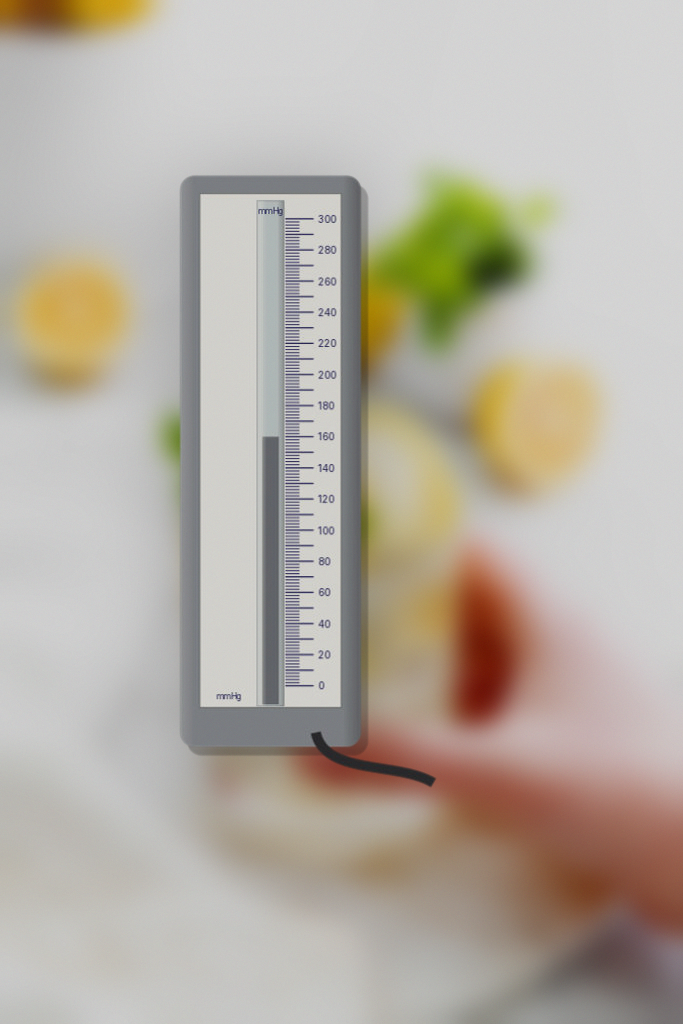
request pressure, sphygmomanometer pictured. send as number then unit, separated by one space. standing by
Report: 160 mmHg
